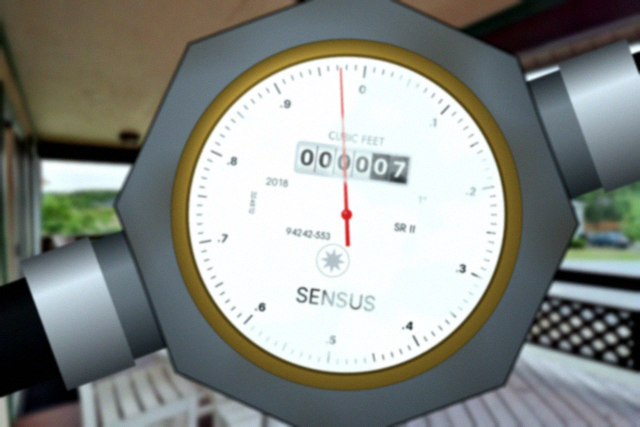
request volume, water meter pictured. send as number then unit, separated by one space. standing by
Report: 6.97 ft³
